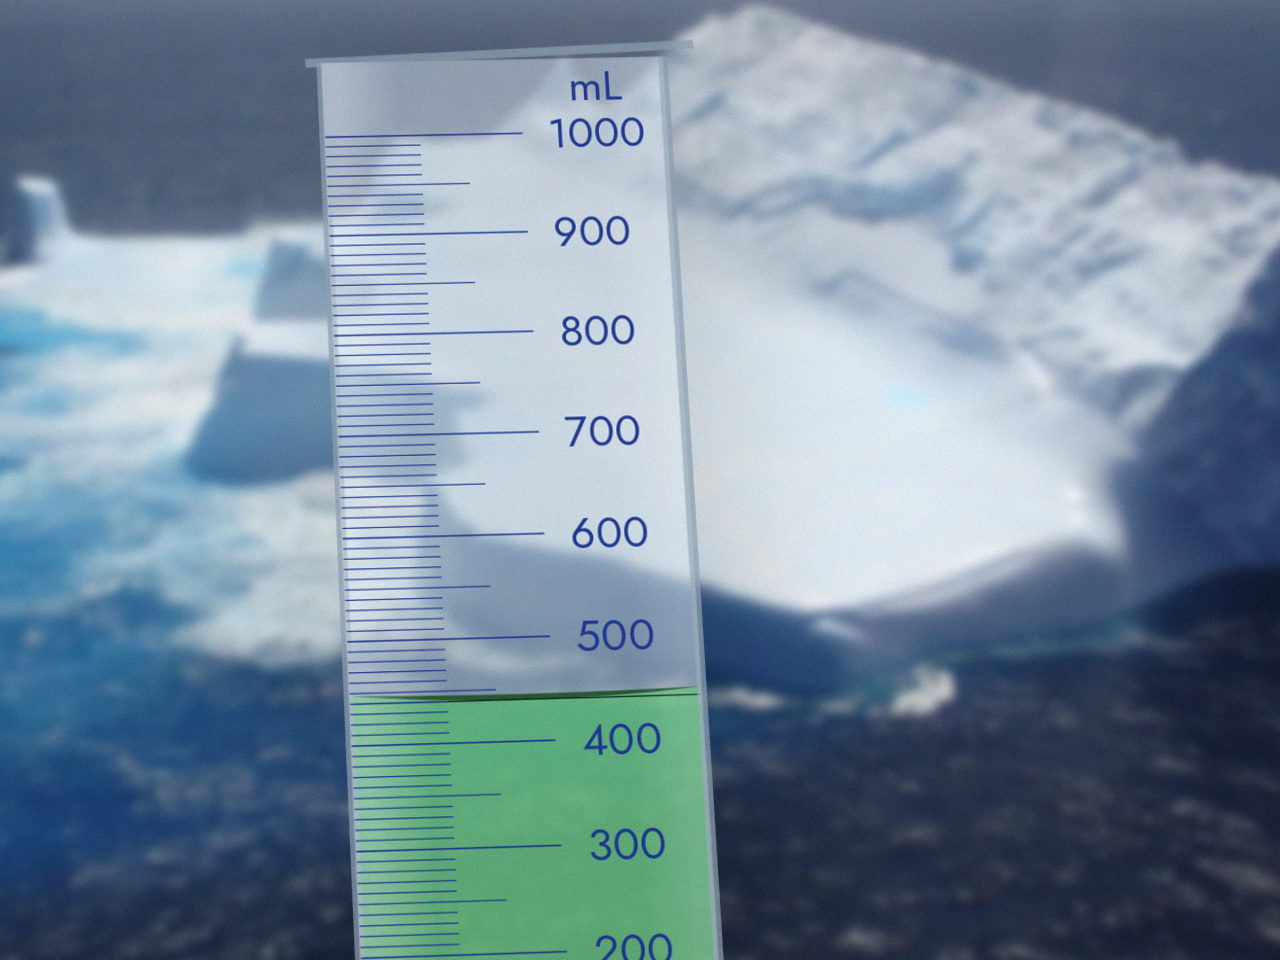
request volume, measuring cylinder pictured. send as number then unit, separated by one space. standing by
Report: 440 mL
